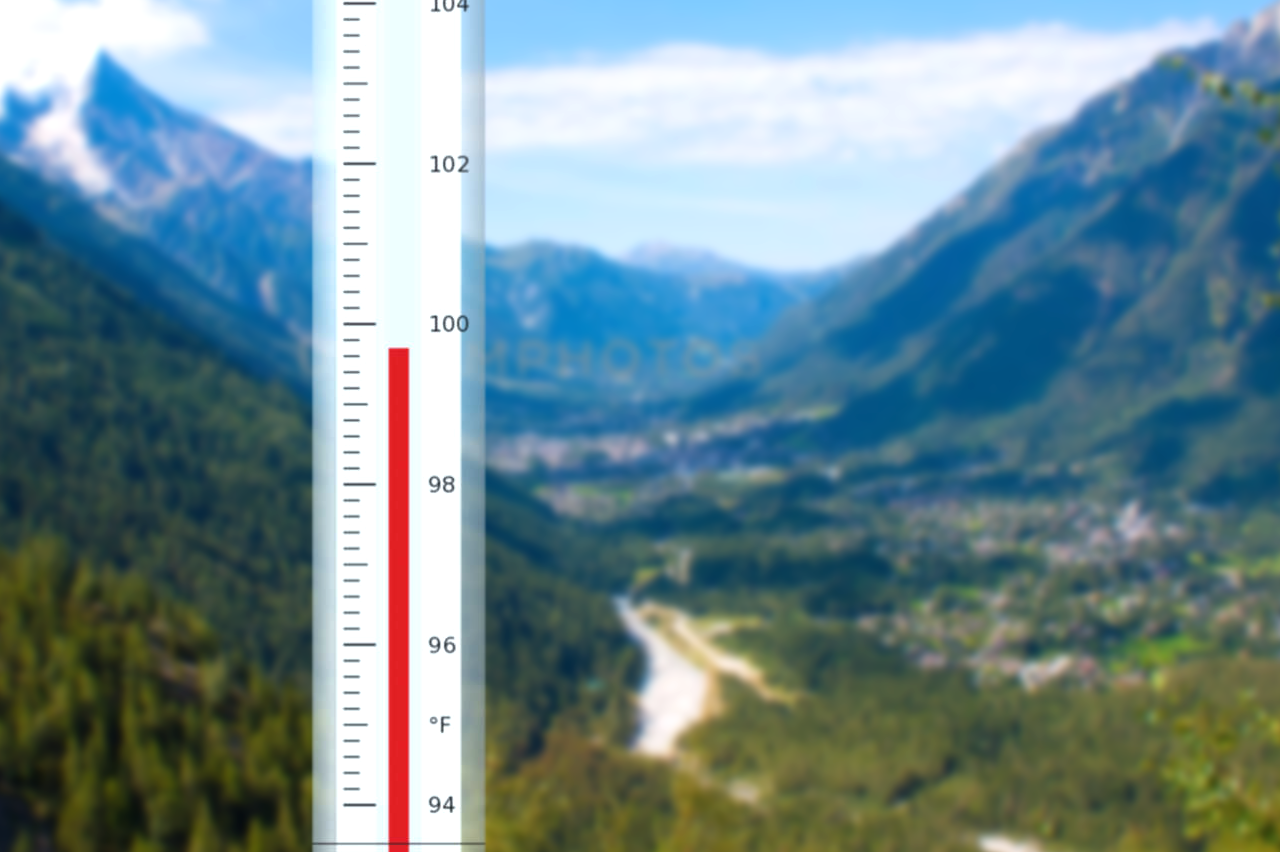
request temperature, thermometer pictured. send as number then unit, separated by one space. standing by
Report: 99.7 °F
